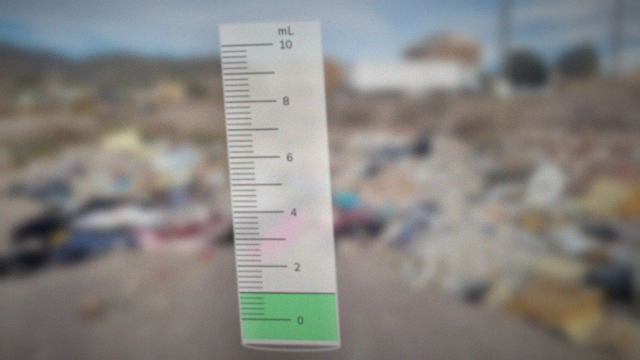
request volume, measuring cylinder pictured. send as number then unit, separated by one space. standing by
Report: 1 mL
